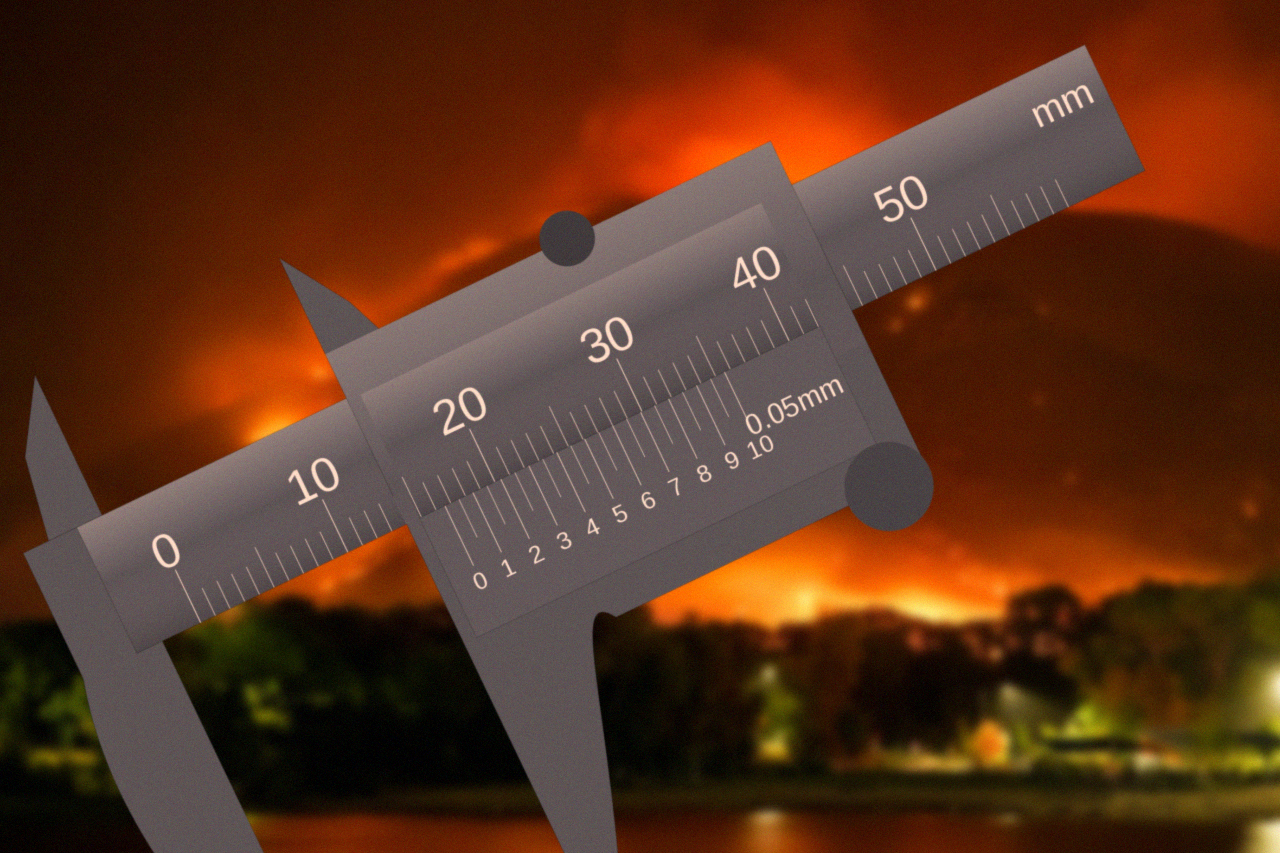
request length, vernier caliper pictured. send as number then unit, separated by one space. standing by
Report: 16.6 mm
